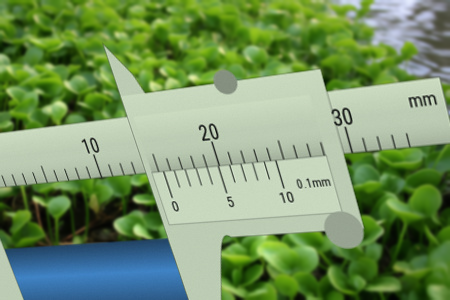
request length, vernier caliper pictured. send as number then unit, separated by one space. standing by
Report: 15.4 mm
